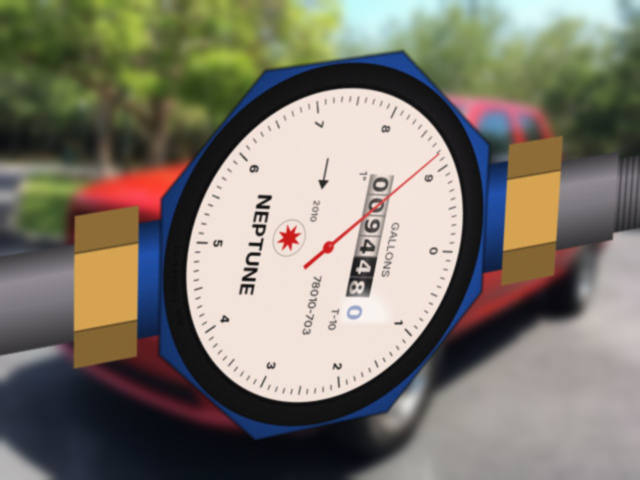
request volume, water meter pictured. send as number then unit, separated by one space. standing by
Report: 94478.8 gal
